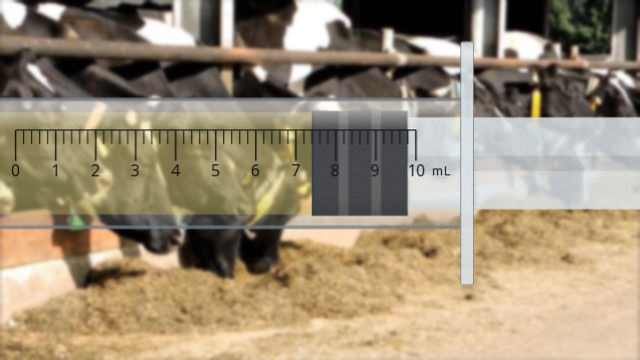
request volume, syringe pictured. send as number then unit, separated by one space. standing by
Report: 7.4 mL
